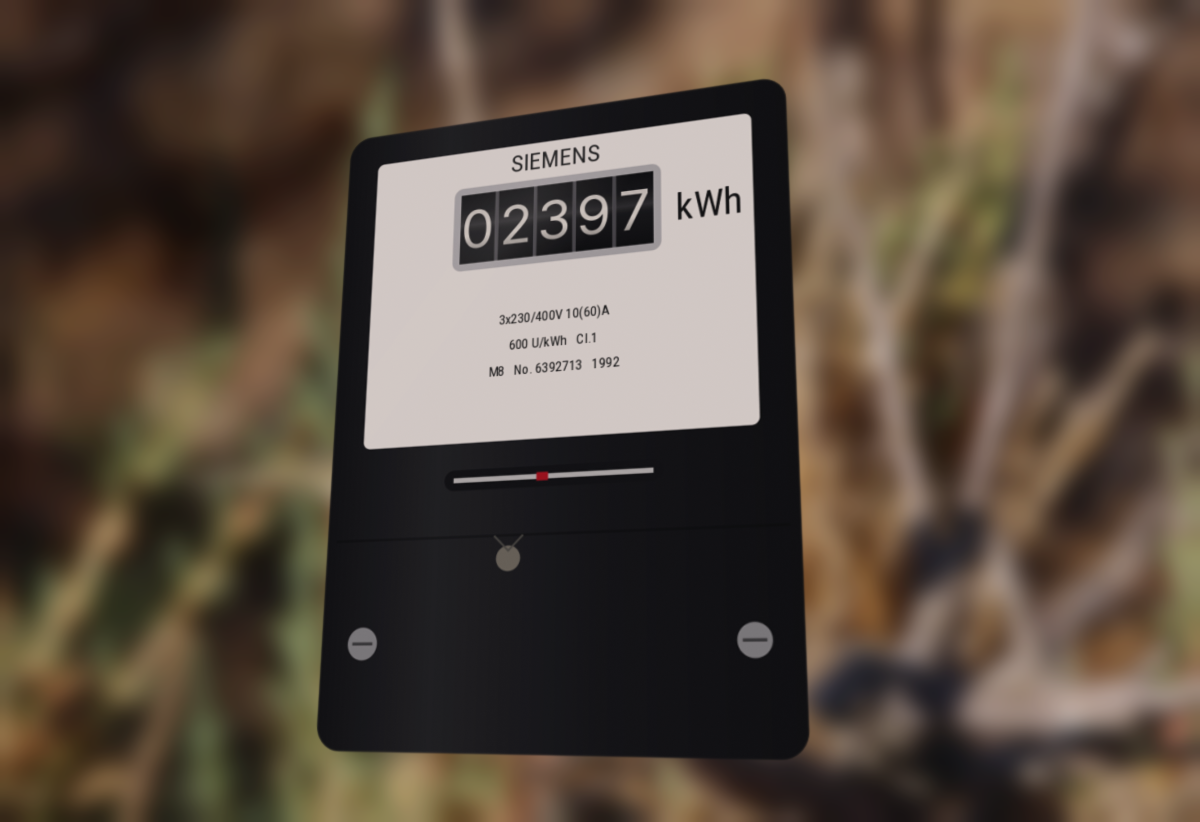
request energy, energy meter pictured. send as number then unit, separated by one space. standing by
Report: 2397 kWh
